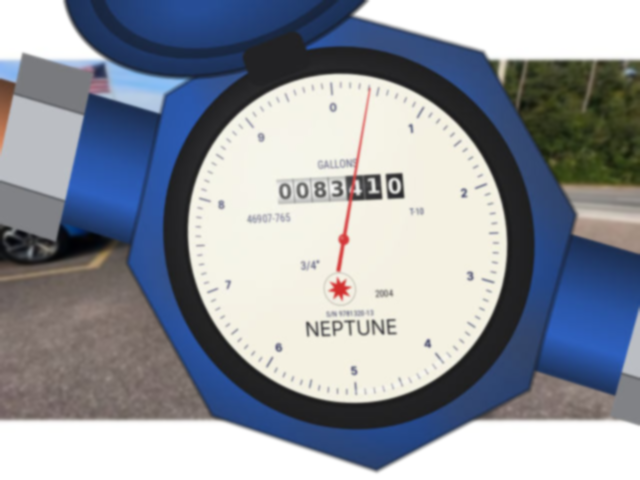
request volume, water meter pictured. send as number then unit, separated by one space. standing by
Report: 83410.4 gal
